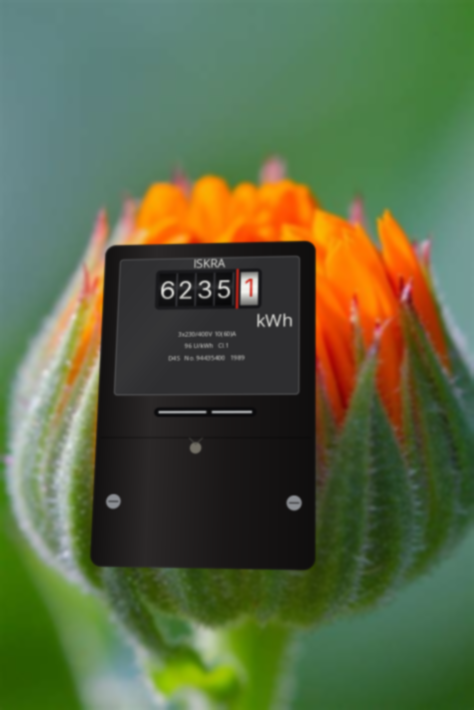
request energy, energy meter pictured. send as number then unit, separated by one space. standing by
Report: 6235.1 kWh
